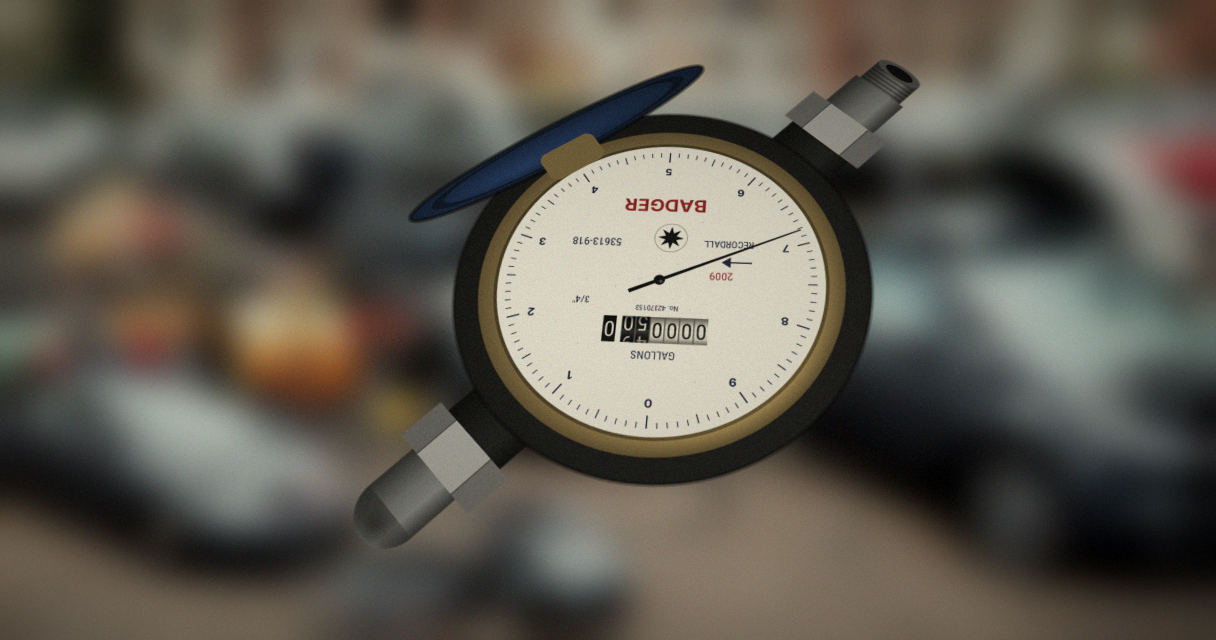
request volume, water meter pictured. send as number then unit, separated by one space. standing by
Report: 496.8 gal
